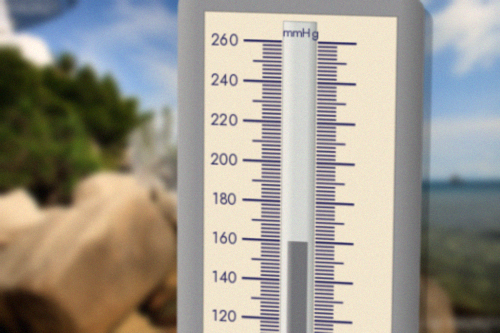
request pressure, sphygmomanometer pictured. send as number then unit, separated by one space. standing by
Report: 160 mmHg
